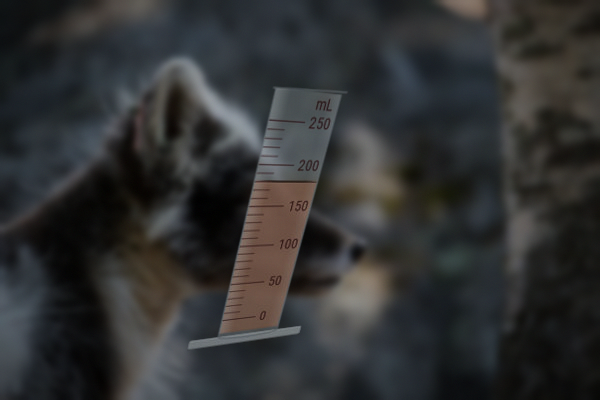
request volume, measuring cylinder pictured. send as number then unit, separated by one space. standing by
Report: 180 mL
